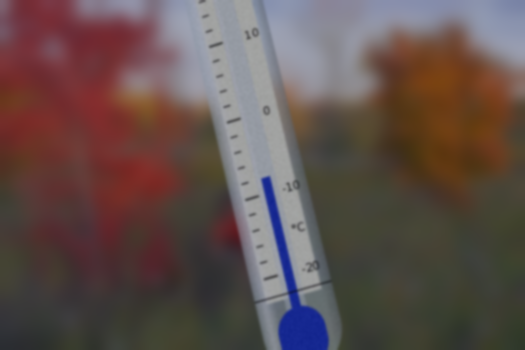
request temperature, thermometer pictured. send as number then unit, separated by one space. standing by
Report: -8 °C
